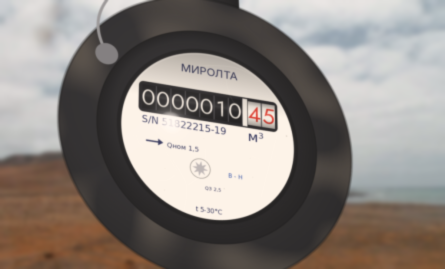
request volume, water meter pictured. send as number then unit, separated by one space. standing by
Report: 10.45 m³
